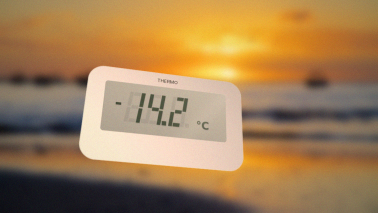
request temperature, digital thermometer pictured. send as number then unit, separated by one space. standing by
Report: -14.2 °C
